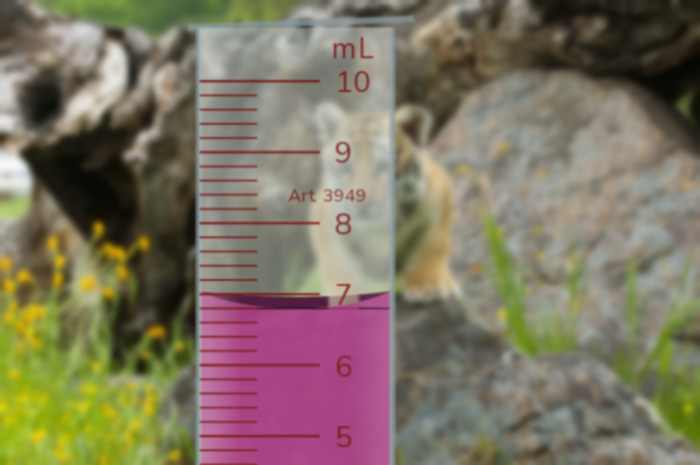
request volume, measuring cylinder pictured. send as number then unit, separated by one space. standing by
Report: 6.8 mL
